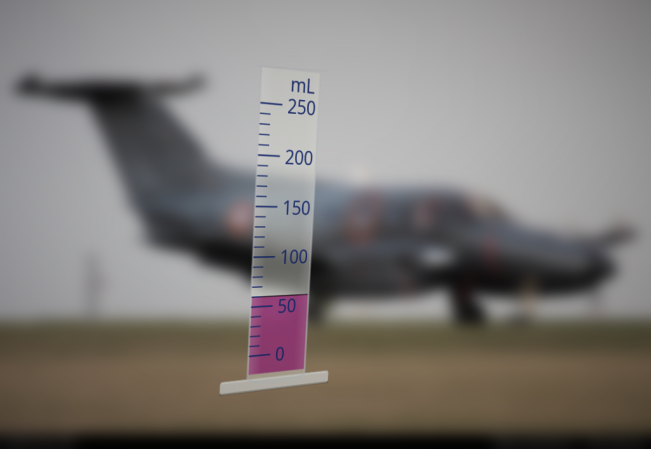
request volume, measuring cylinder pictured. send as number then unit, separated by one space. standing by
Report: 60 mL
